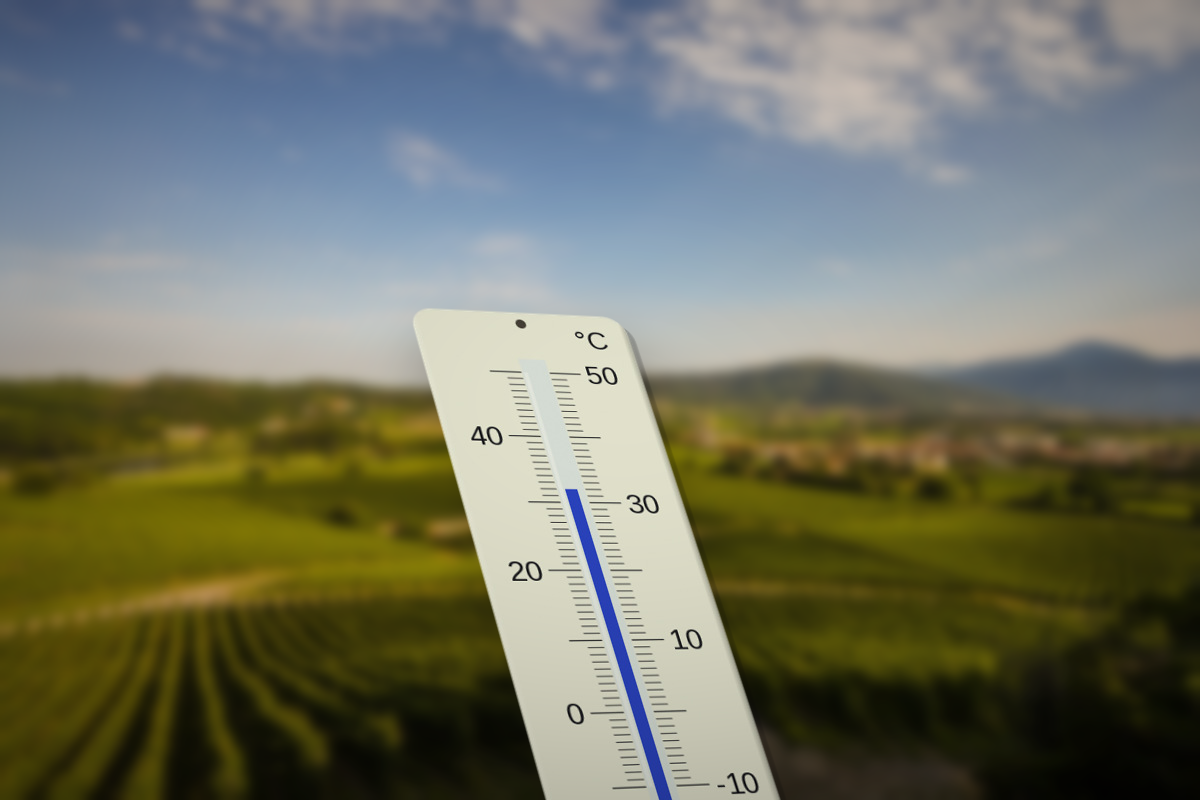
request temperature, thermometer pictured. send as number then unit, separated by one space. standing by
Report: 32 °C
